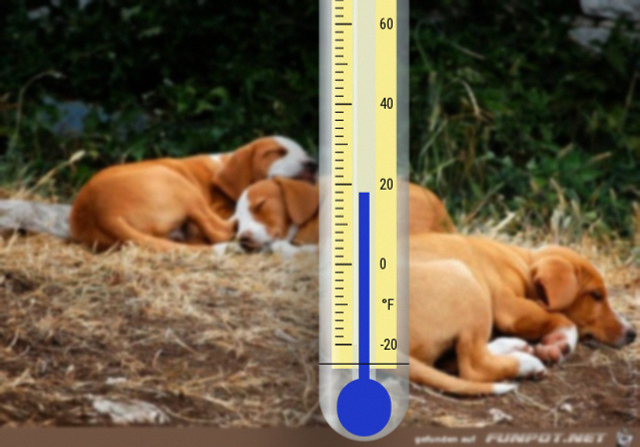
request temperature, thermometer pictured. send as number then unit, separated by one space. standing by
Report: 18 °F
